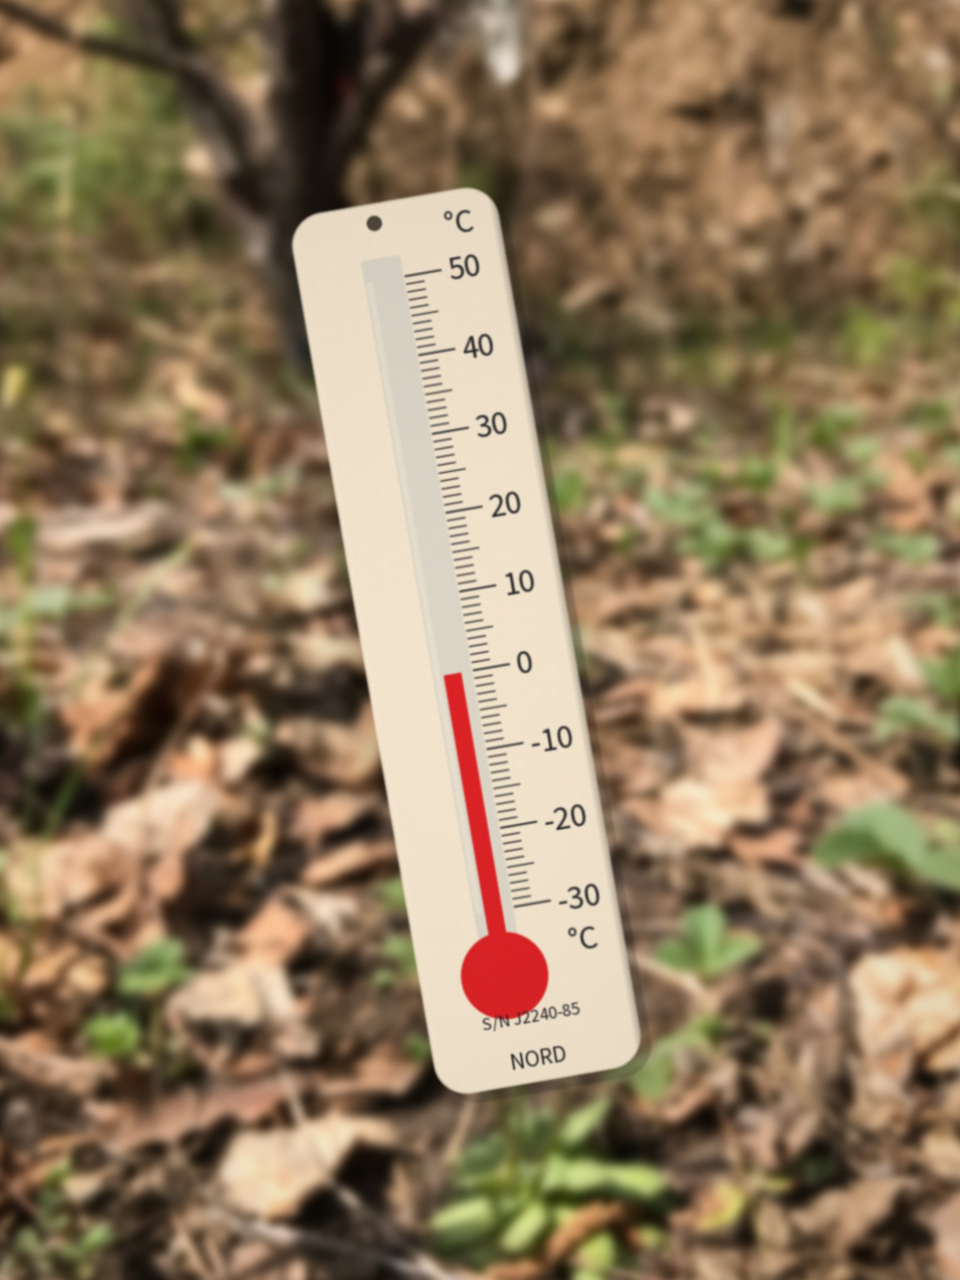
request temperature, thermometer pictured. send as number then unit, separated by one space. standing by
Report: 0 °C
